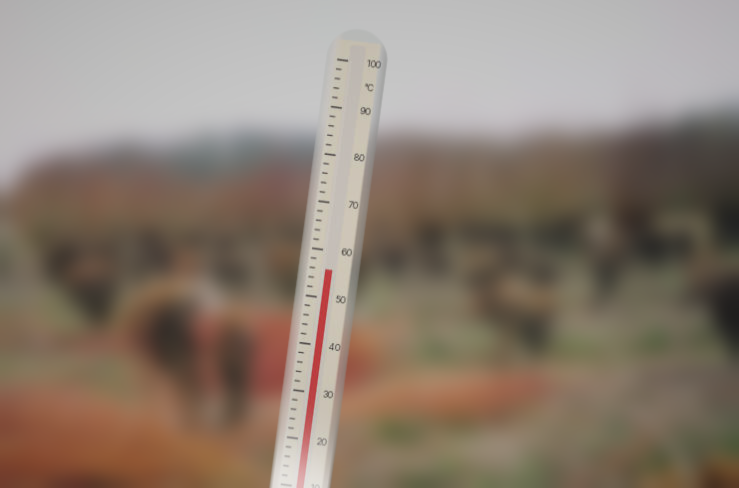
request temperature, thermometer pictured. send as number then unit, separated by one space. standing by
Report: 56 °C
